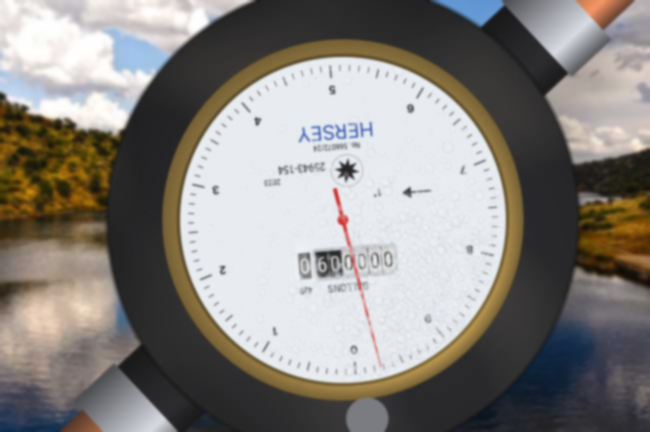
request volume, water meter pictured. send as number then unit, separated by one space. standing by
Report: 89.7 gal
